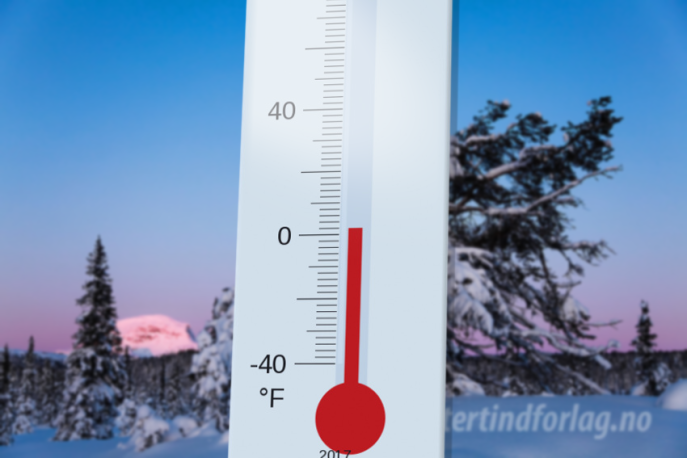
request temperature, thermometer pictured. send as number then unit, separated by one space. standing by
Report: 2 °F
